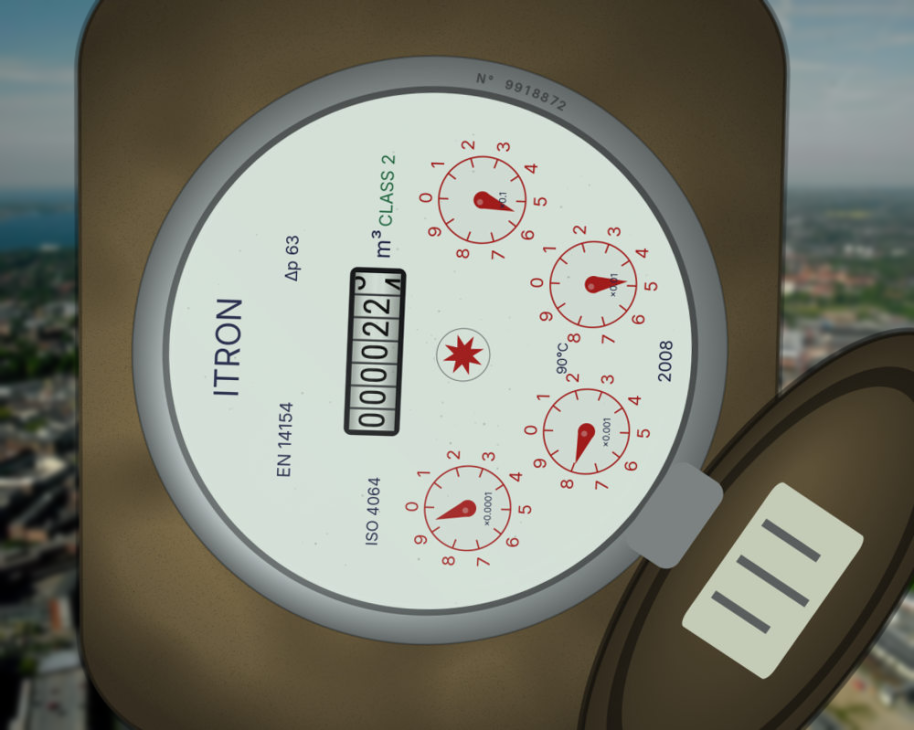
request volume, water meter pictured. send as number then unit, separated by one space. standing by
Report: 223.5479 m³
